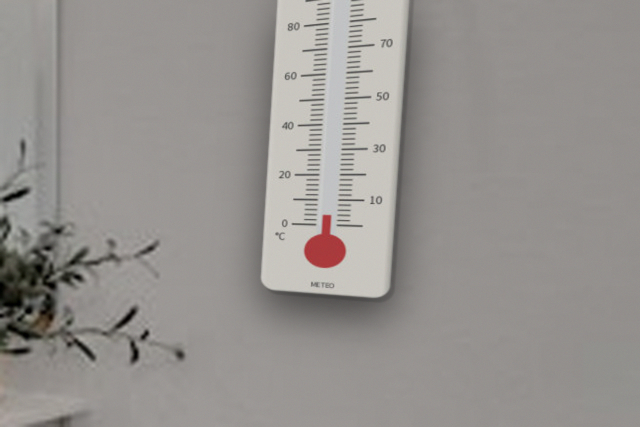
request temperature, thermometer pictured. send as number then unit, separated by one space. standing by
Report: 4 °C
